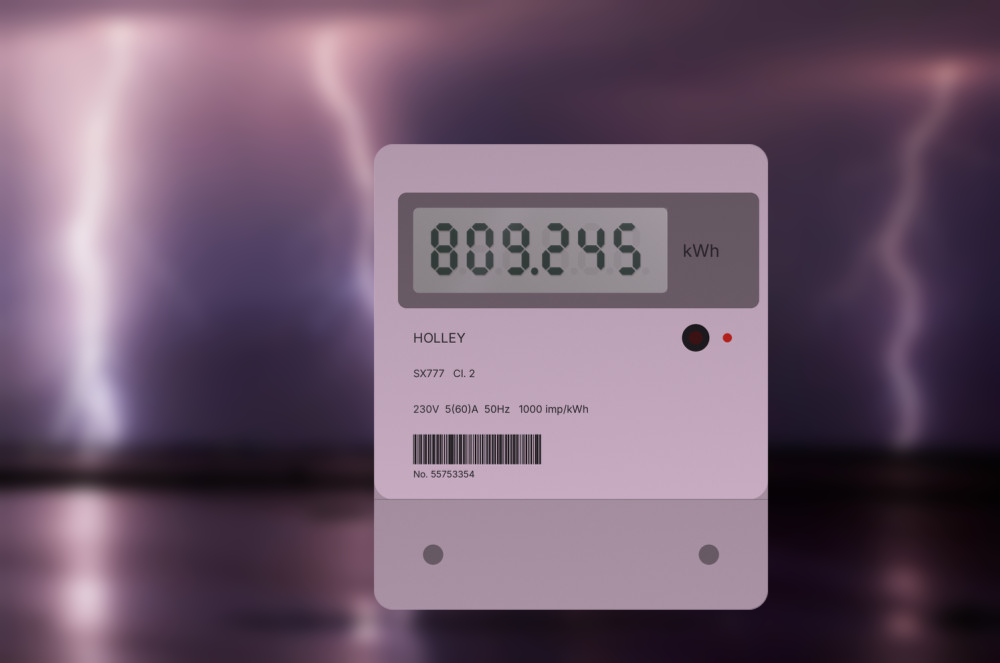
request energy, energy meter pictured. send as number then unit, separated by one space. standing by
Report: 809.245 kWh
